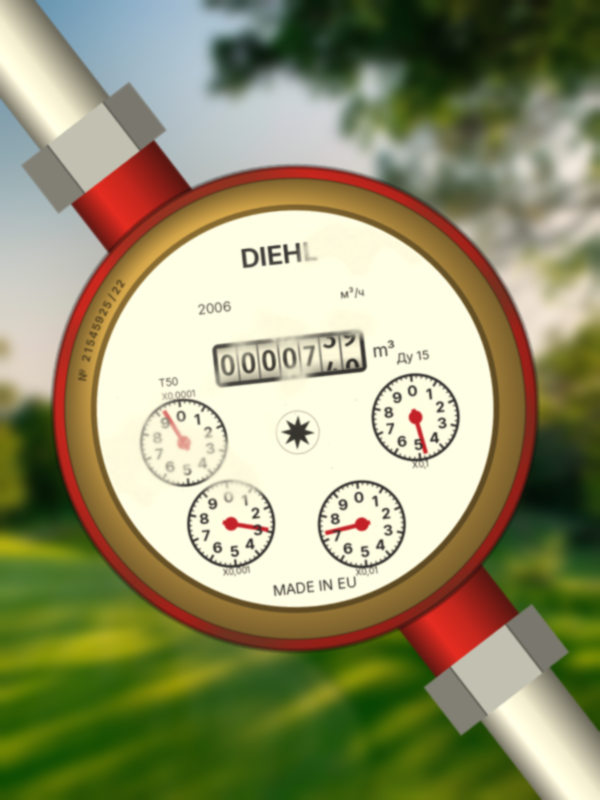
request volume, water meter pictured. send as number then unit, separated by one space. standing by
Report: 739.4729 m³
